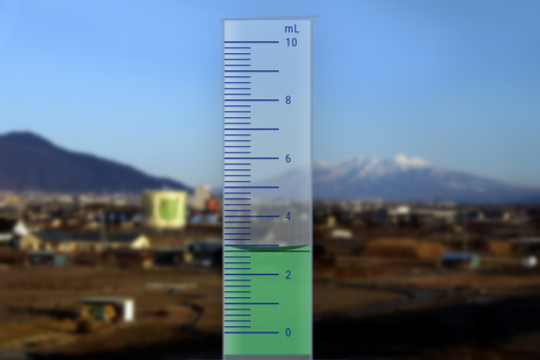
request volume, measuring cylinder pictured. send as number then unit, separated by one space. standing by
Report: 2.8 mL
